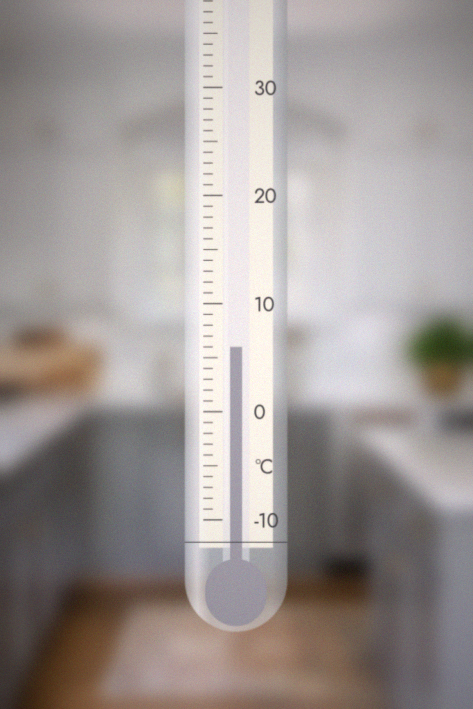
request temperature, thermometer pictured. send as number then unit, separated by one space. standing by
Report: 6 °C
